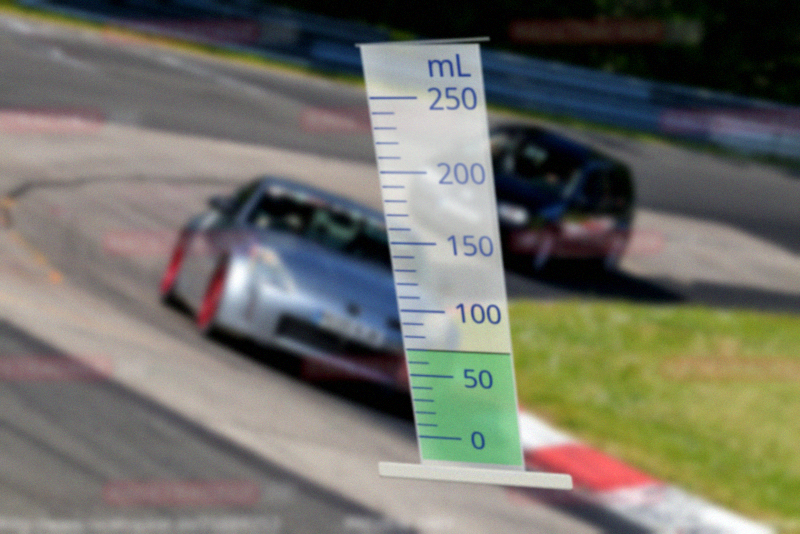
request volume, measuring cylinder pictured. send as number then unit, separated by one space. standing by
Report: 70 mL
